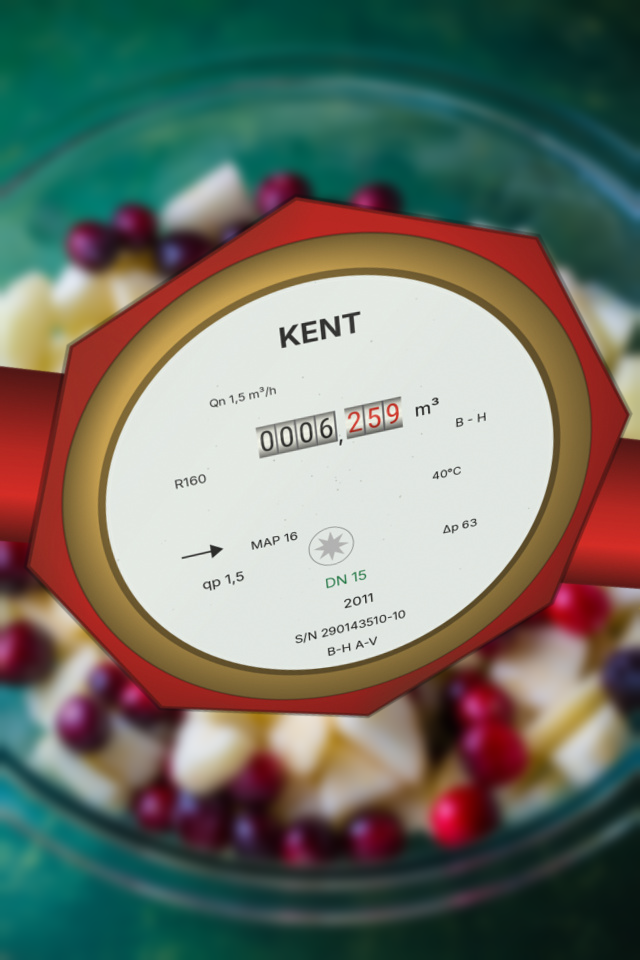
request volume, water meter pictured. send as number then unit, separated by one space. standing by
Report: 6.259 m³
